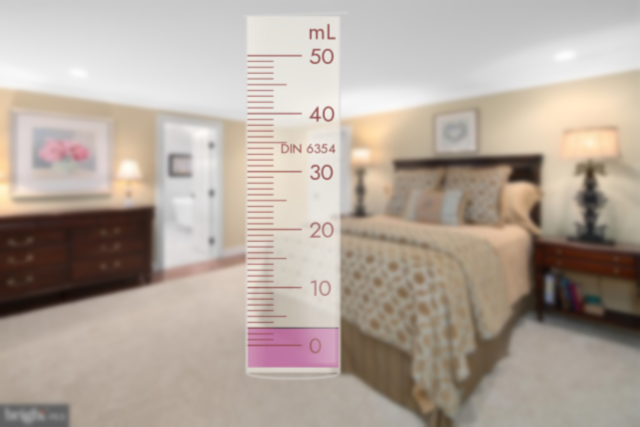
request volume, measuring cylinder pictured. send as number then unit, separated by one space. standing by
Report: 3 mL
